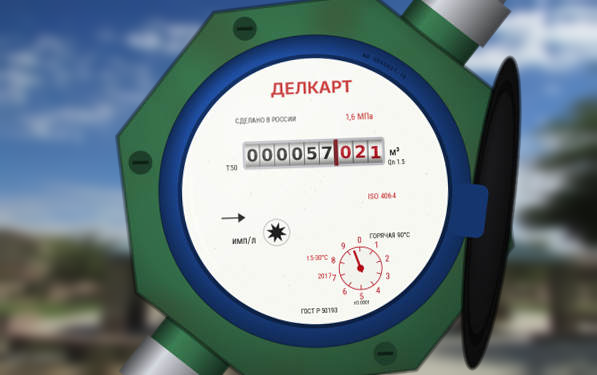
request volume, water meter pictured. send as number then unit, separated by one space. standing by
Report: 57.0209 m³
